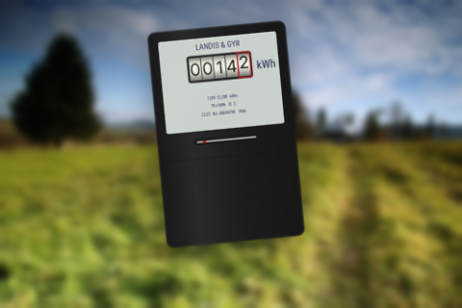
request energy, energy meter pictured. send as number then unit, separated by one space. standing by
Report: 14.2 kWh
